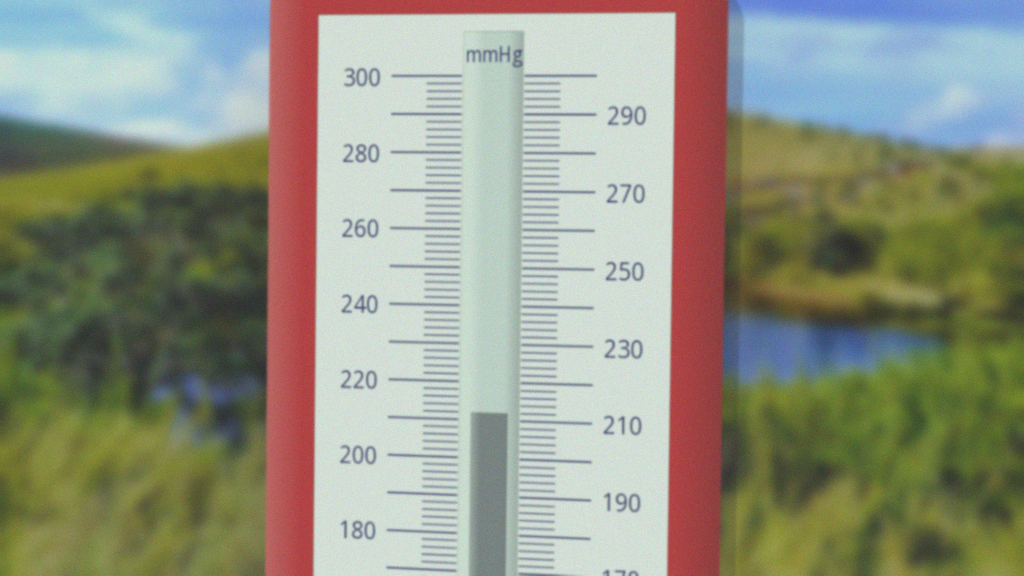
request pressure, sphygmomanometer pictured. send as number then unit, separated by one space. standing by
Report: 212 mmHg
